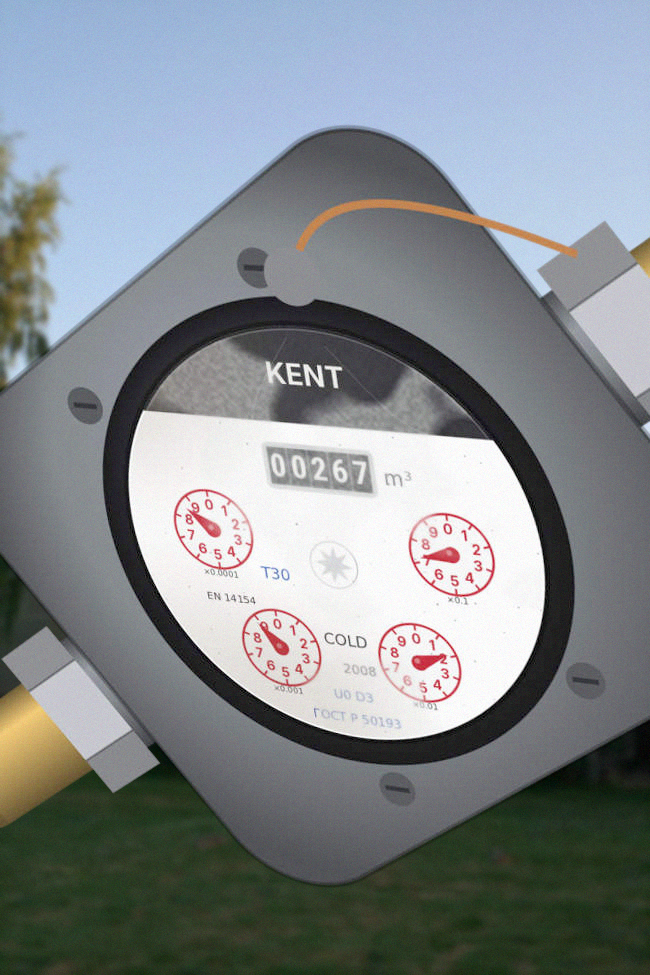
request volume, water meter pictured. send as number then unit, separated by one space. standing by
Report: 267.7188 m³
